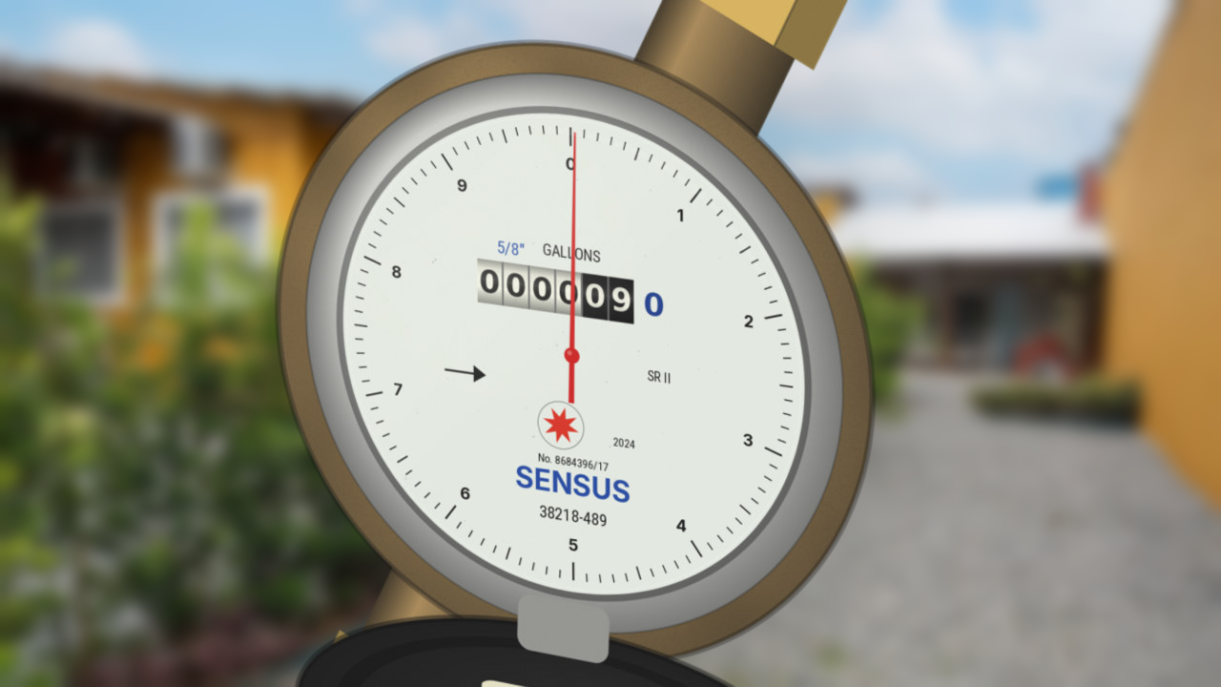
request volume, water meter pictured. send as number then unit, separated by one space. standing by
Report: 90.0 gal
